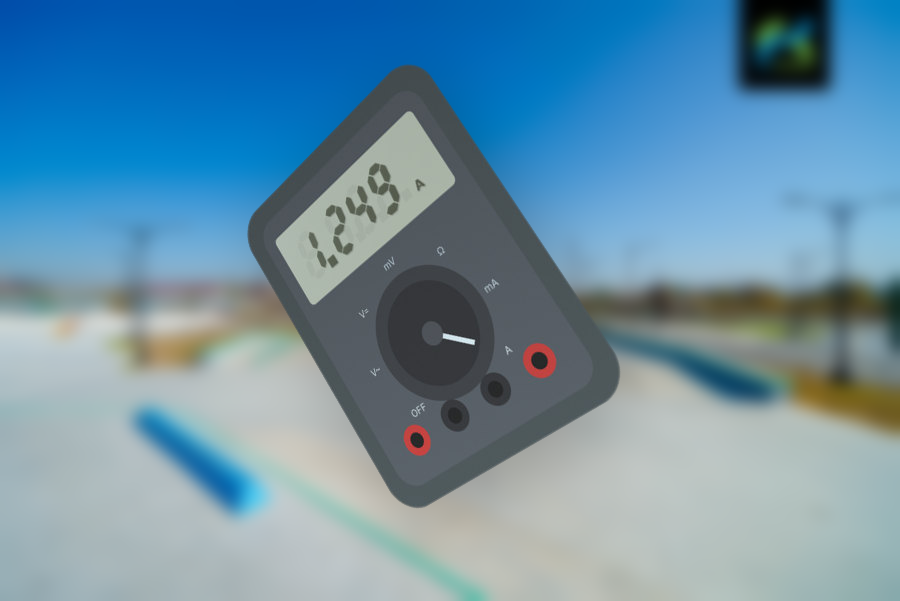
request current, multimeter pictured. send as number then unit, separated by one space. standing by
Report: 1.249 A
